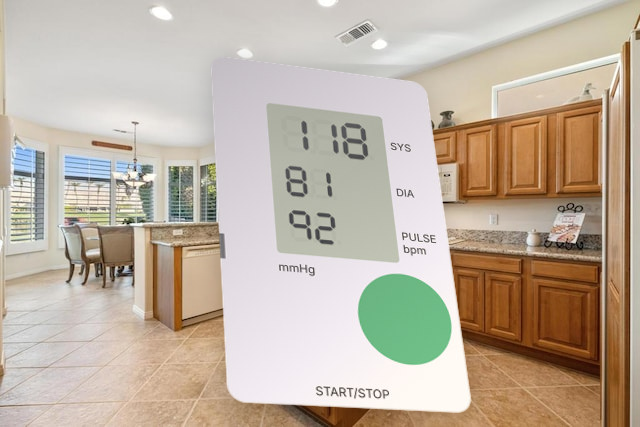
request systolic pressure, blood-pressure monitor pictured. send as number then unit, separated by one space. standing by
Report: 118 mmHg
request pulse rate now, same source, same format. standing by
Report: 92 bpm
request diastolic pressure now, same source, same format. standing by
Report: 81 mmHg
